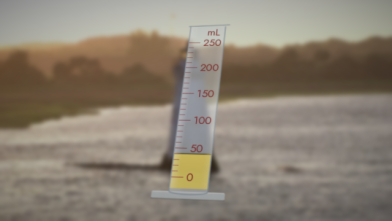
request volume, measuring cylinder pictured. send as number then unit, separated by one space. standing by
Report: 40 mL
